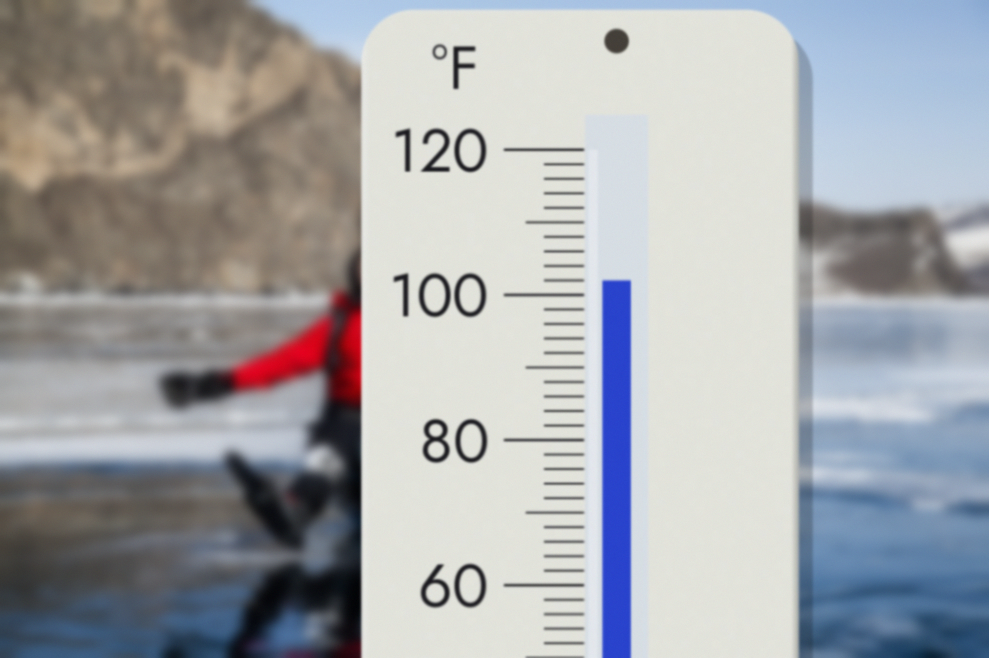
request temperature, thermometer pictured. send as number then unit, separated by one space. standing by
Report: 102 °F
